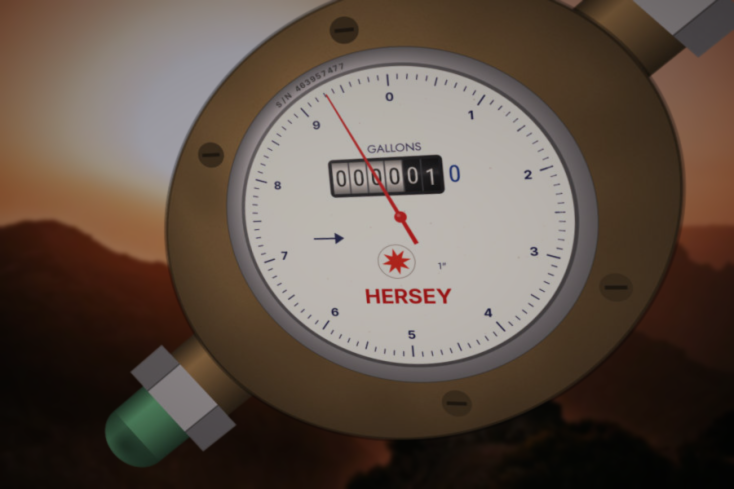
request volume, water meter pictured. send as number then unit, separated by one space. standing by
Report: 9.3 gal
